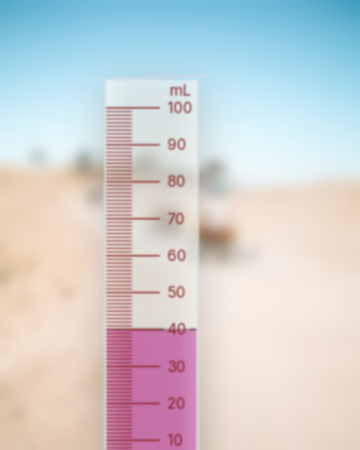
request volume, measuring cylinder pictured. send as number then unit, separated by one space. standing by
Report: 40 mL
